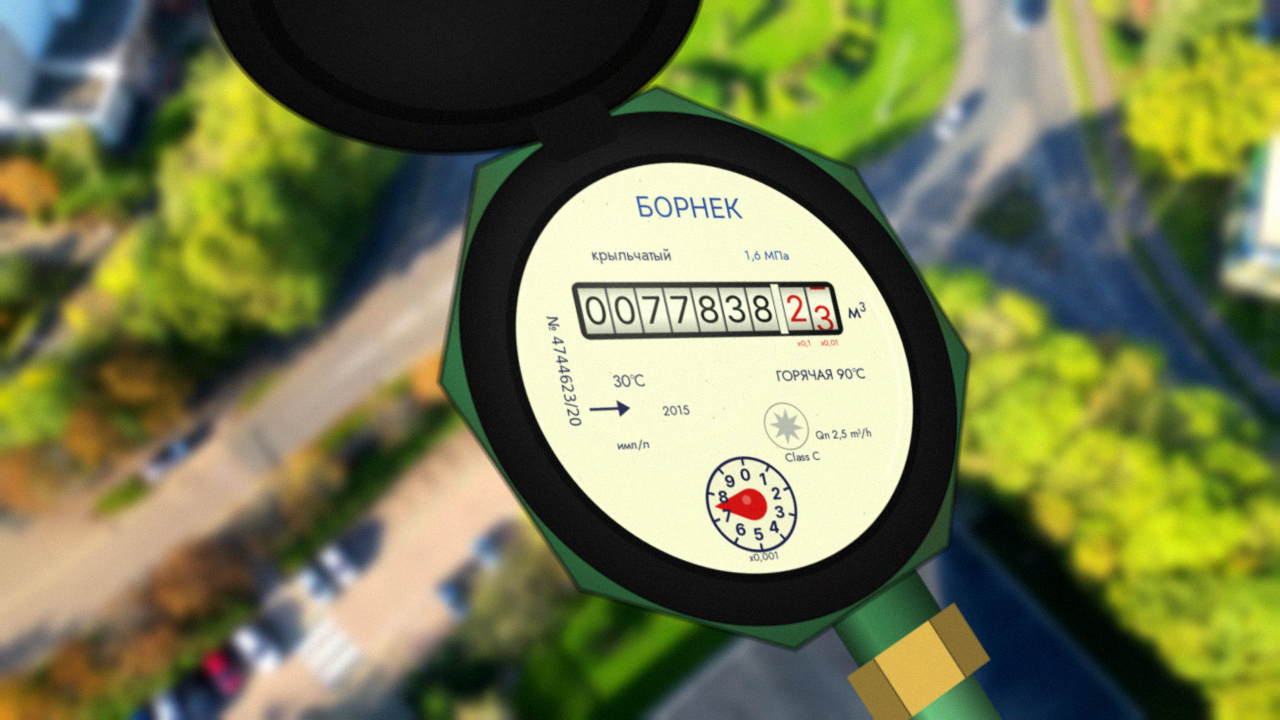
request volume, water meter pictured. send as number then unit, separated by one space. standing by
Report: 77838.227 m³
